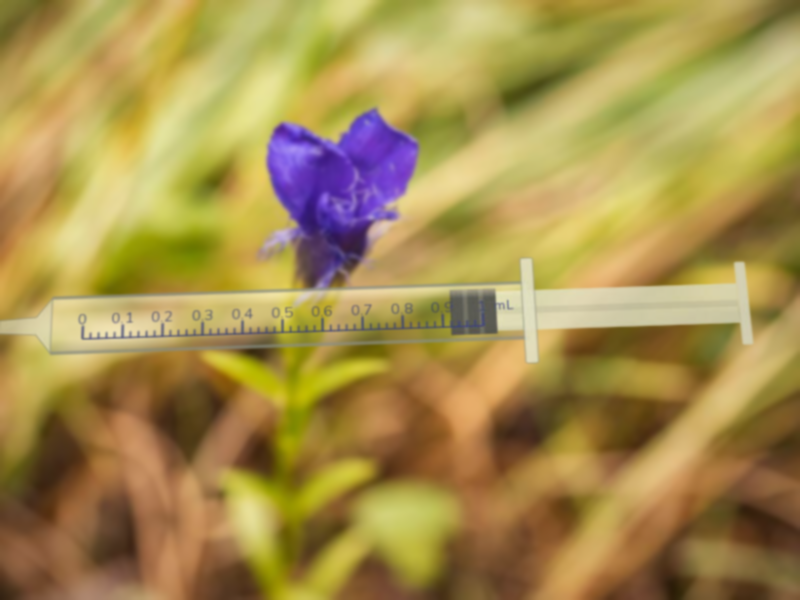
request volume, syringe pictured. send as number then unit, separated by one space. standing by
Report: 0.92 mL
